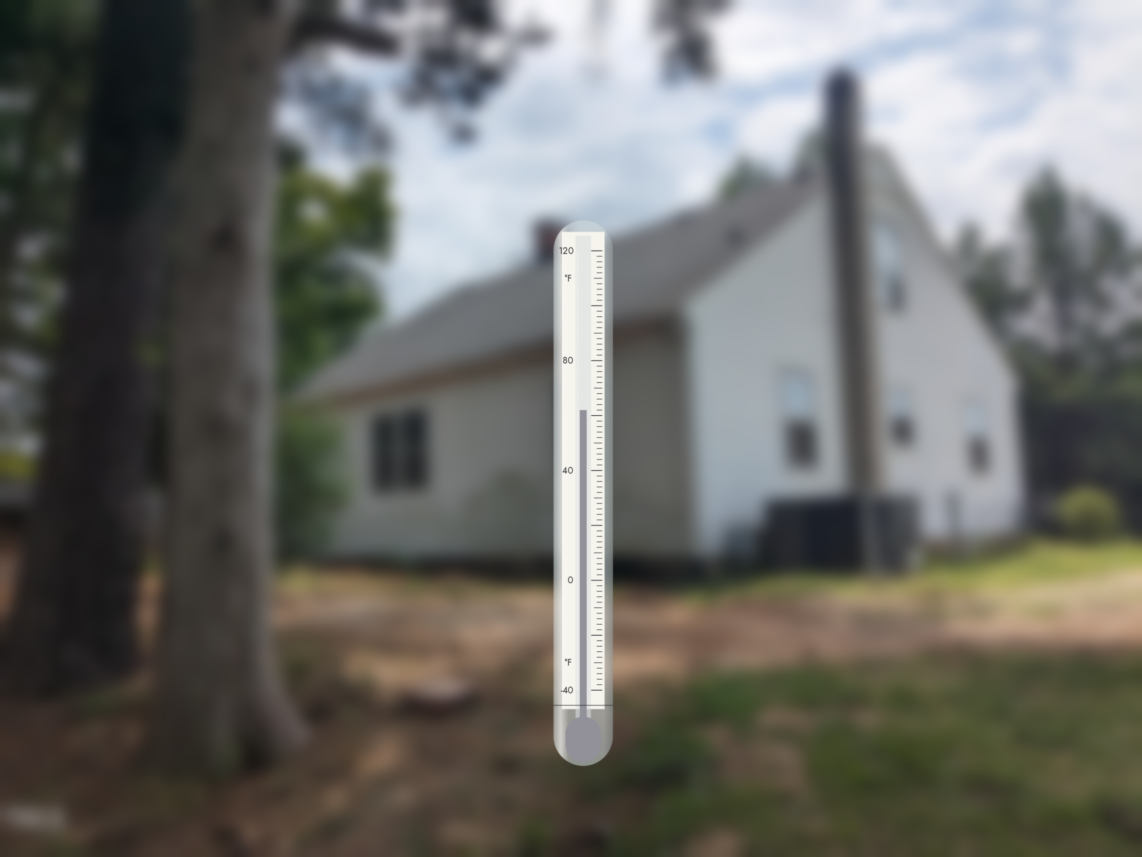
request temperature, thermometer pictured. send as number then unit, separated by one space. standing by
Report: 62 °F
